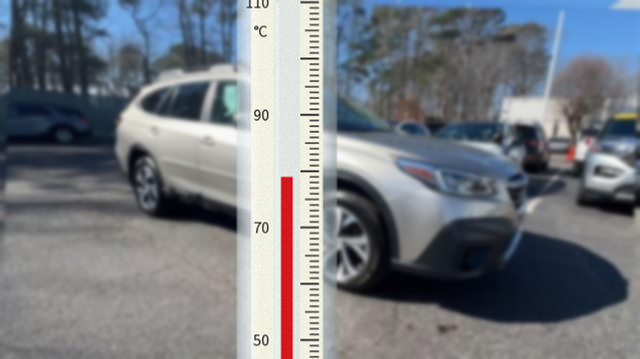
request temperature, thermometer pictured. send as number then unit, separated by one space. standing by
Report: 79 °C
